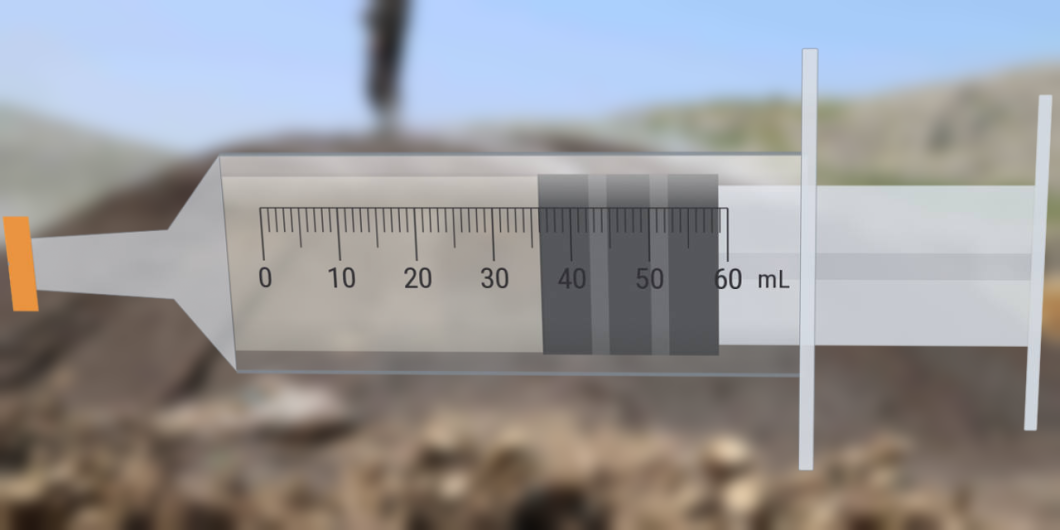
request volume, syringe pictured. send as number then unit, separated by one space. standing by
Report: 36 mL
